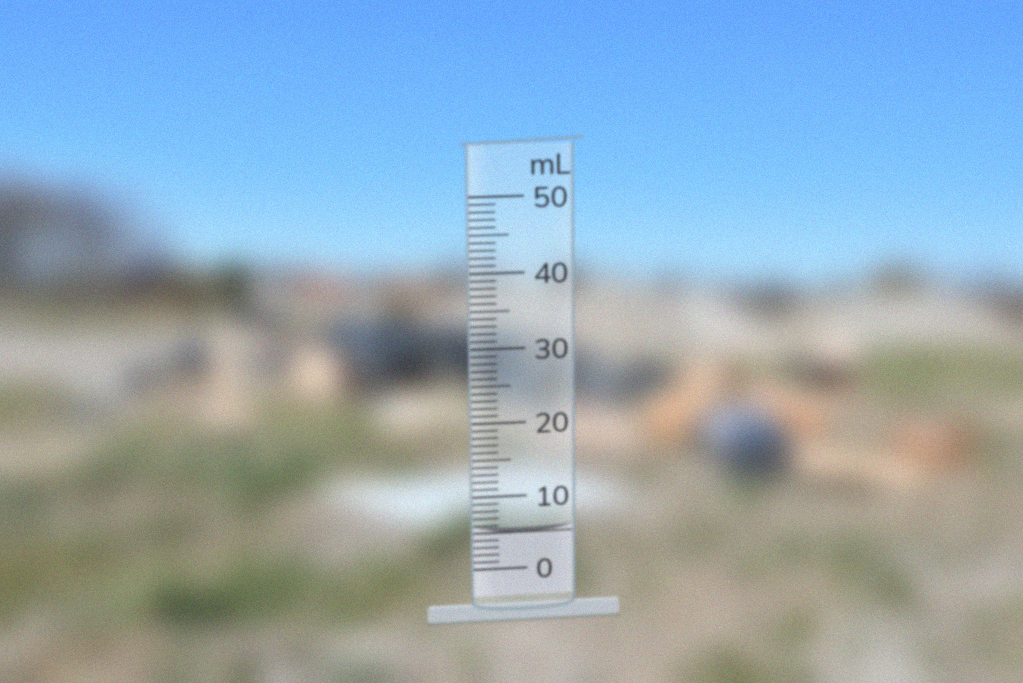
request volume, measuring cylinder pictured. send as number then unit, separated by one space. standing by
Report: 5 mL
